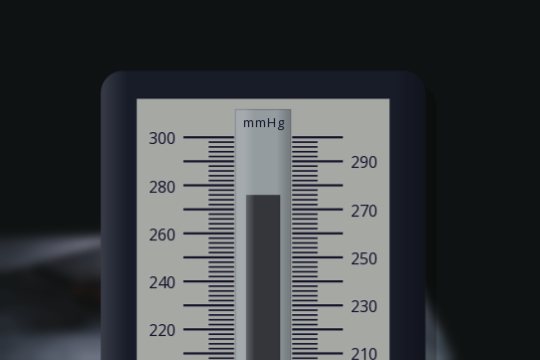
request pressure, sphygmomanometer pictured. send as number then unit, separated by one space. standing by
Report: 276 mmHg
